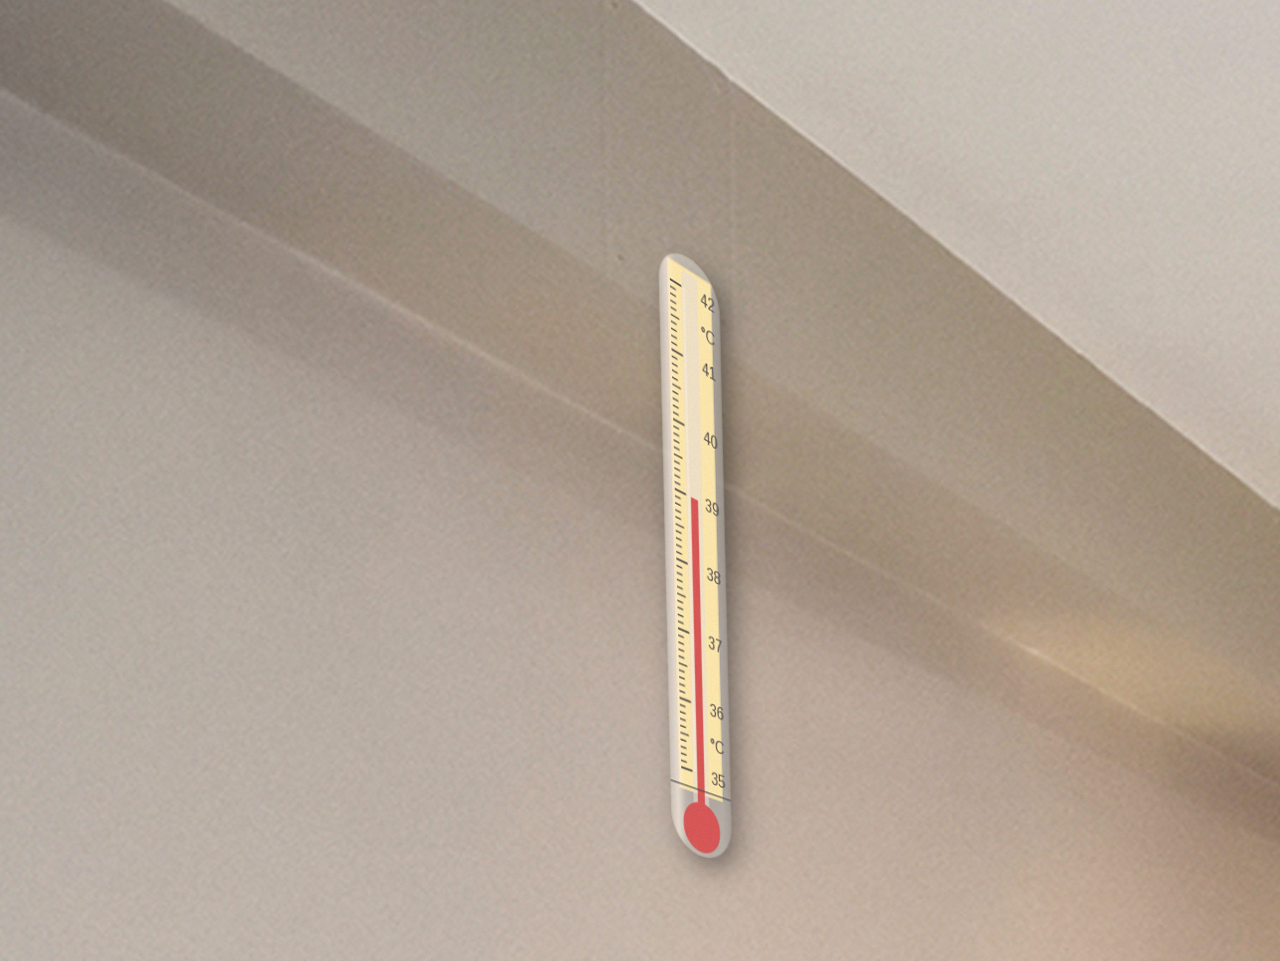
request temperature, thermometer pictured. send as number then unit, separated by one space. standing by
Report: 39 °C
